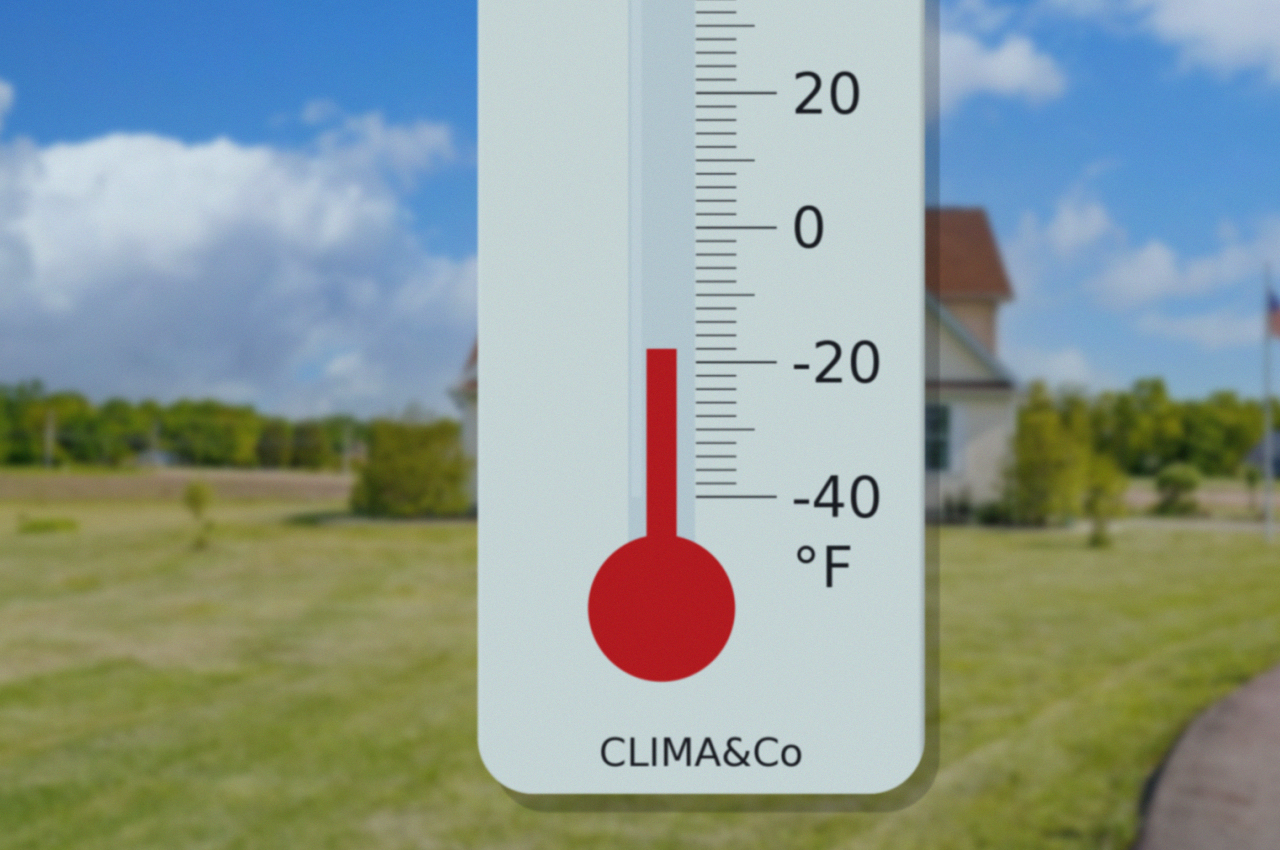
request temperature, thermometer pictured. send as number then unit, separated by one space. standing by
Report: -18 °F
